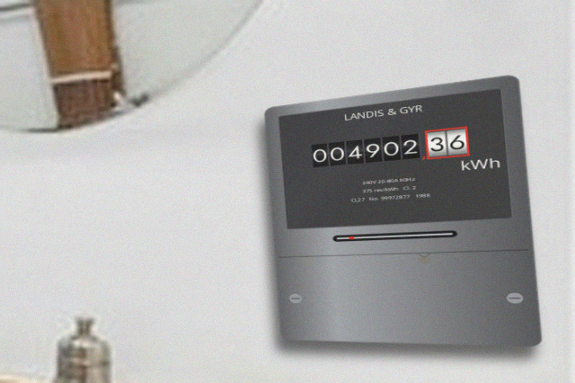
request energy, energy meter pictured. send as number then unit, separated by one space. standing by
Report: 4902.36 kWh
